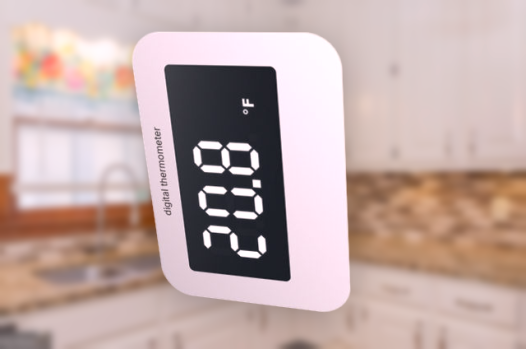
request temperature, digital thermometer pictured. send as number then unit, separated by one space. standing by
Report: 20.8 °F
